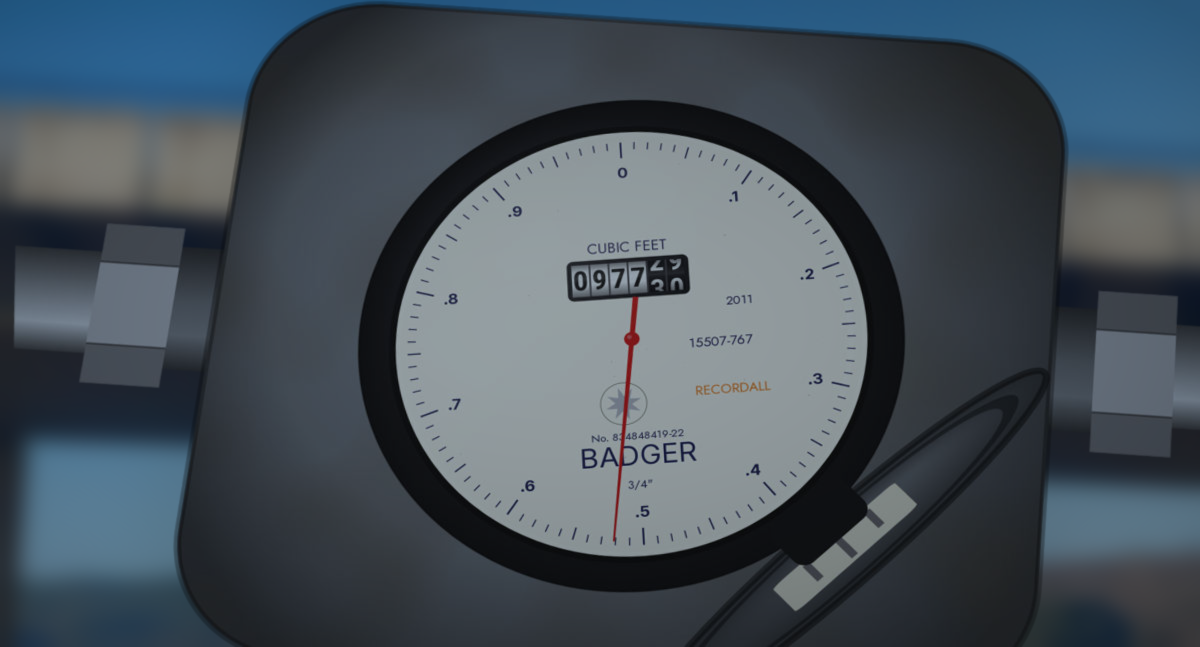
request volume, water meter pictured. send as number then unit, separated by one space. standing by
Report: 97729.52 ft³
